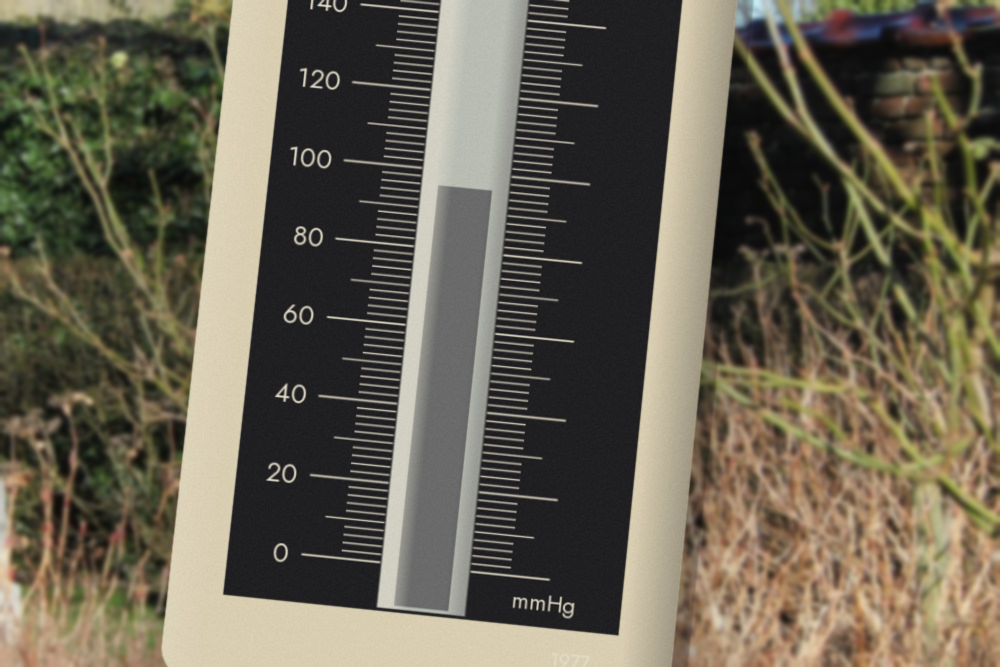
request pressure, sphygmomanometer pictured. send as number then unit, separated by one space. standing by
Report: 96 mmHg
